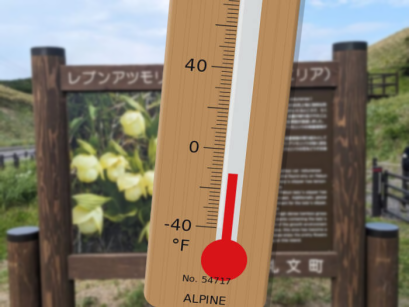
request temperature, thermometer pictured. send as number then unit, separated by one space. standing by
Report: -12 °F
